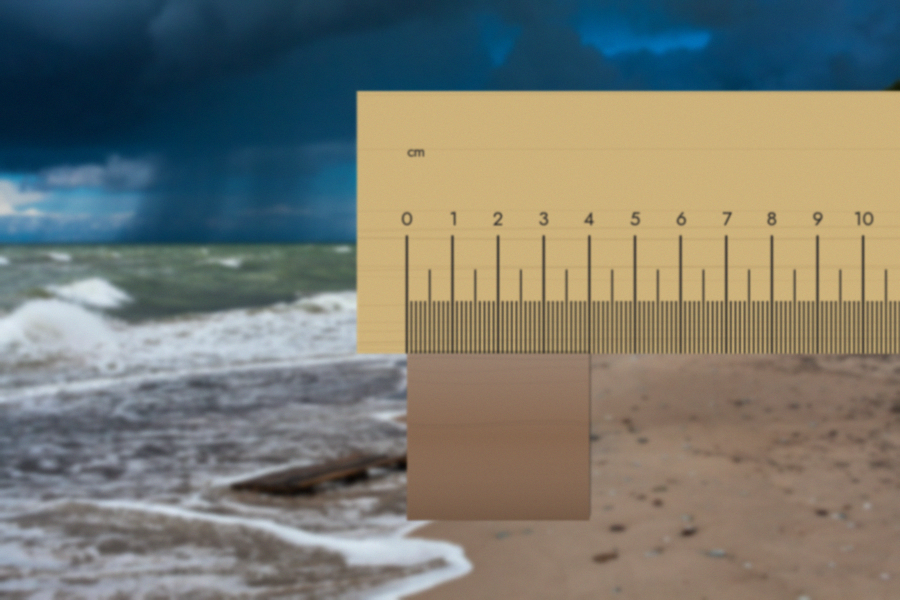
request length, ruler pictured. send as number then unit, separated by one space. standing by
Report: 4 cm
